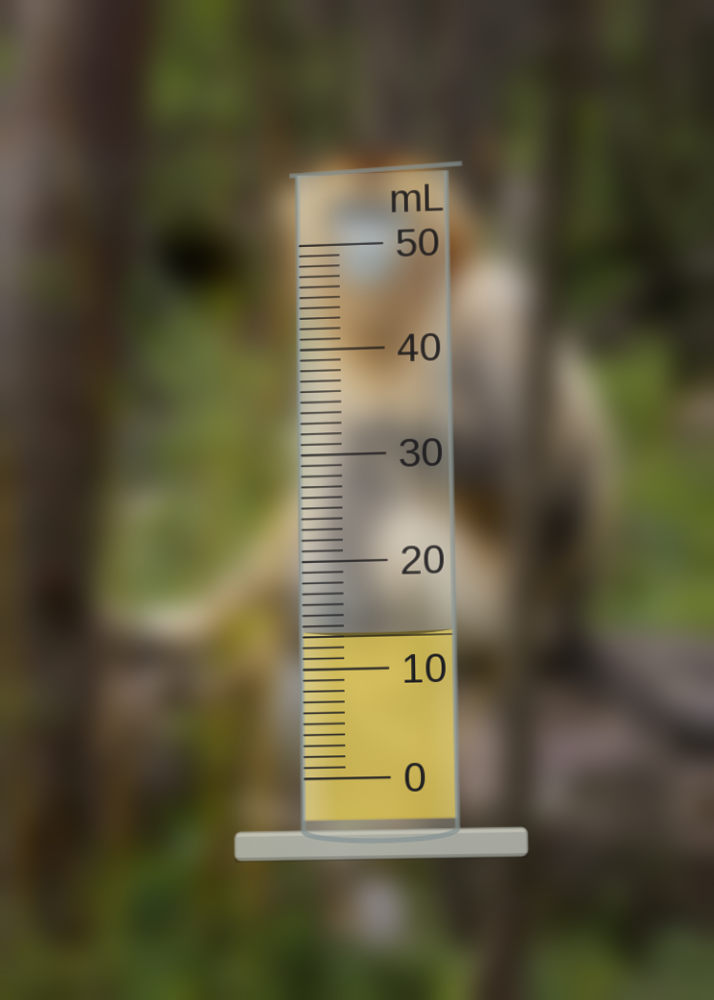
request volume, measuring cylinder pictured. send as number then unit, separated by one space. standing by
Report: 13 mL
